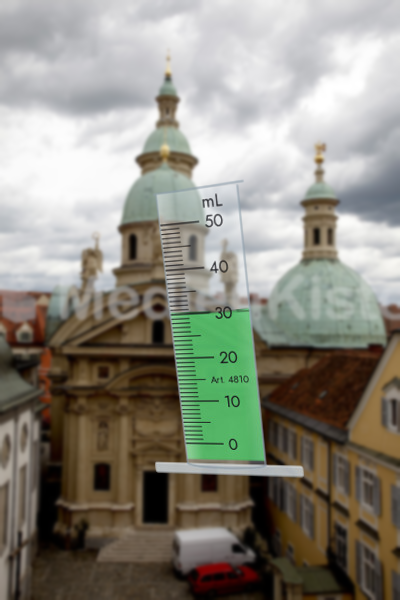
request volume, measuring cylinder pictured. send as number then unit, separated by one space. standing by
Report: 30 mL
